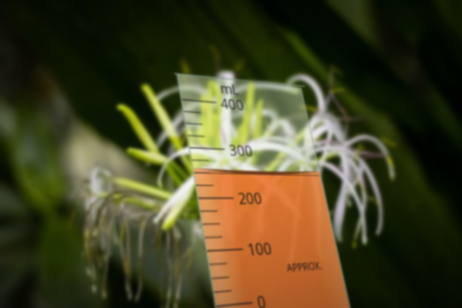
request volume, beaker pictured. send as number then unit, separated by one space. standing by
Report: 250 mL
